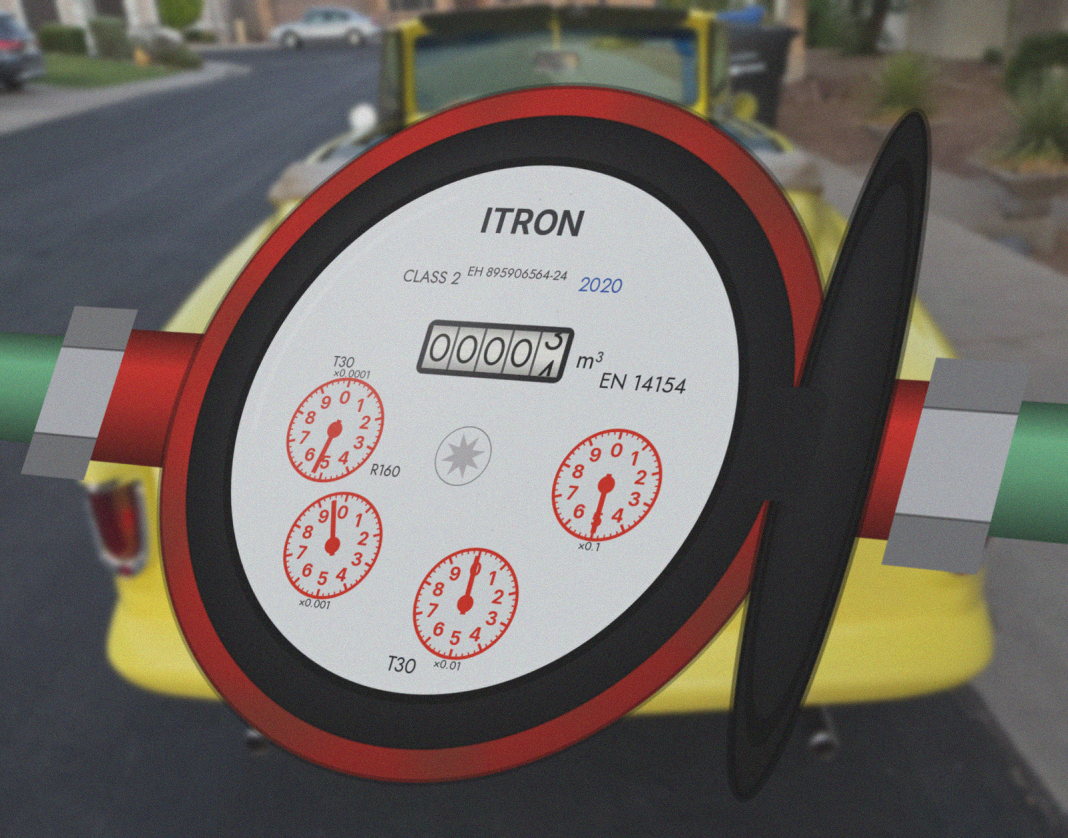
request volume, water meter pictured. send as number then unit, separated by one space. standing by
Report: 3.4995 m³
